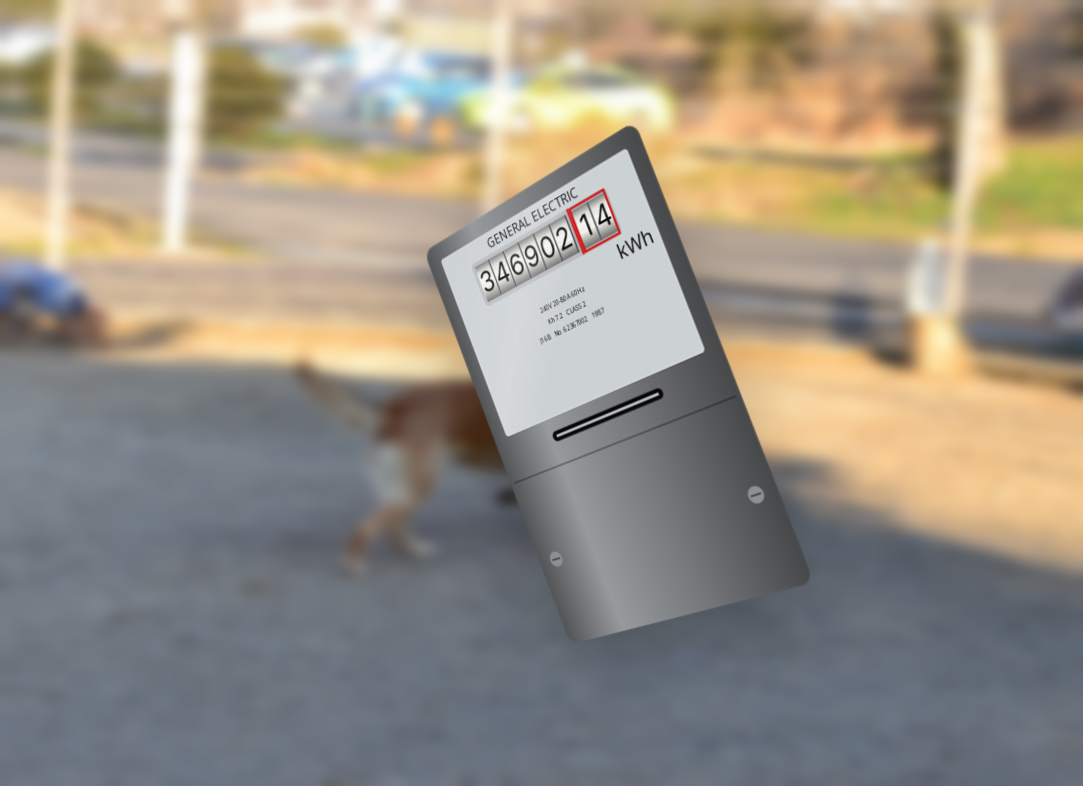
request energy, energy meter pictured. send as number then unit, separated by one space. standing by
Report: 346902.14 kWh
